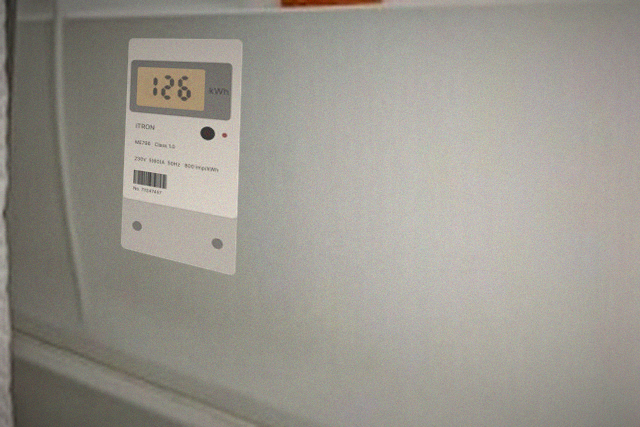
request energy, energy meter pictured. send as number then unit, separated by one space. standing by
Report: 126 kWh
